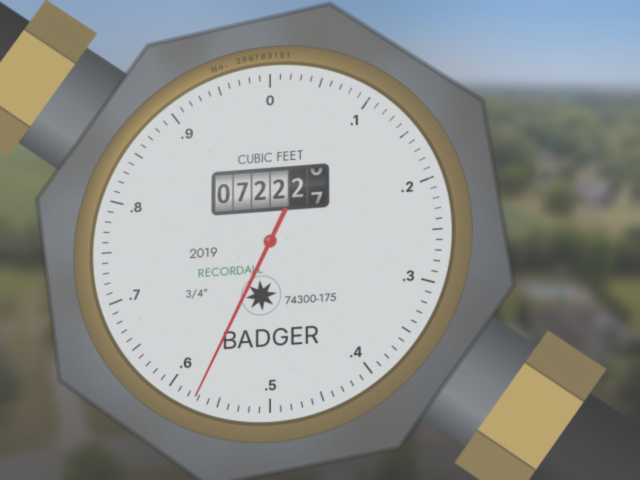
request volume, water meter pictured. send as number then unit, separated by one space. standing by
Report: 72226.57 ft³
